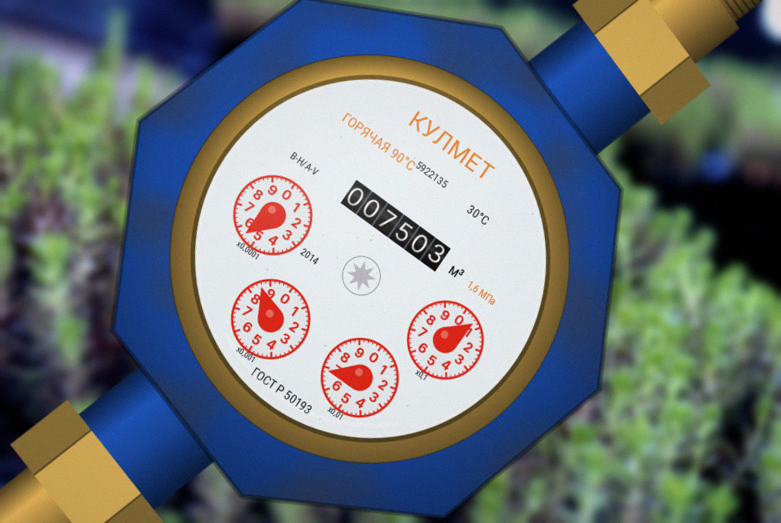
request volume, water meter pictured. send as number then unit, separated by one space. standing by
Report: 7503.0685 m³
